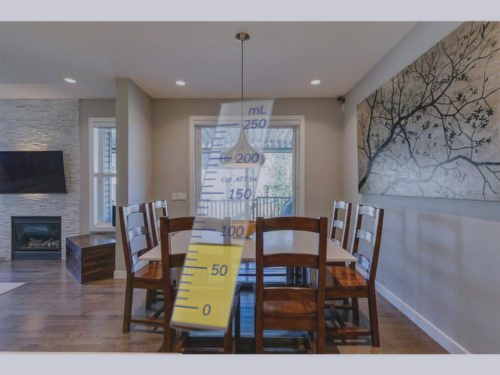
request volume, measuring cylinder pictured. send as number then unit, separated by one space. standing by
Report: 80 mL
